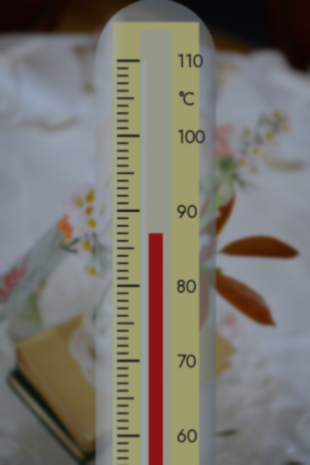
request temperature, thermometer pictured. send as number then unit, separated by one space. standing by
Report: 87 °C
